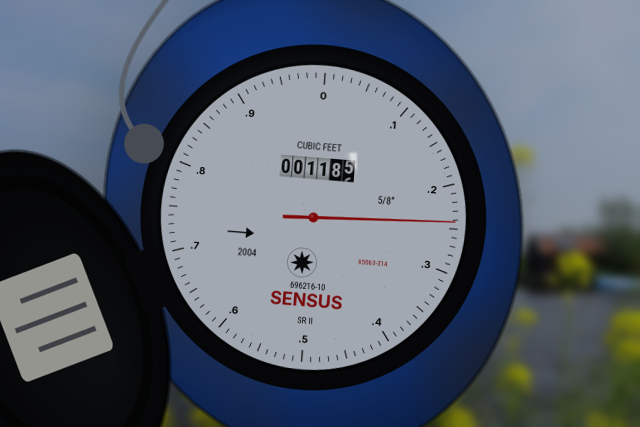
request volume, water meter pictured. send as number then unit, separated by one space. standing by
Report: 1185.24 ft³
